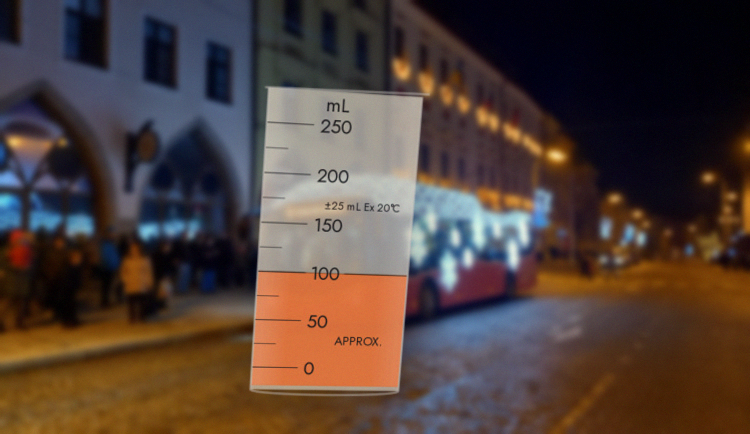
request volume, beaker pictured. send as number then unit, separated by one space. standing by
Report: 100 mL
